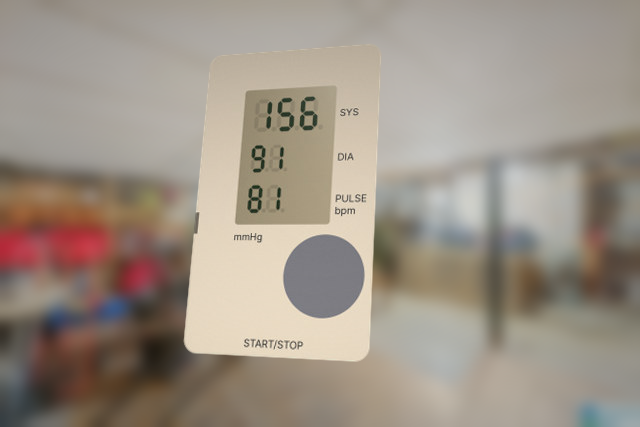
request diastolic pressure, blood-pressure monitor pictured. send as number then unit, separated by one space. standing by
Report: 91 mmHg
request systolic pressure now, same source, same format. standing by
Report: 156 mmHg
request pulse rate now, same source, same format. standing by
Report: 81 bpm
